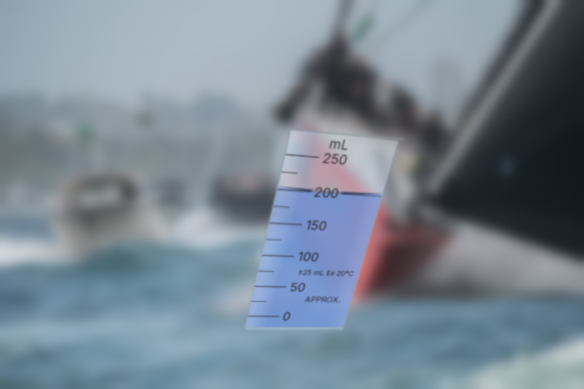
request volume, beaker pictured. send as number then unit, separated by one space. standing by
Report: 200 mL
